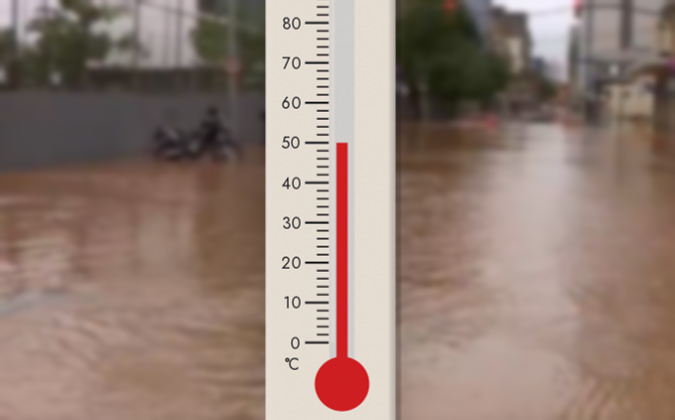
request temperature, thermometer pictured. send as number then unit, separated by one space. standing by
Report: 50 °C
